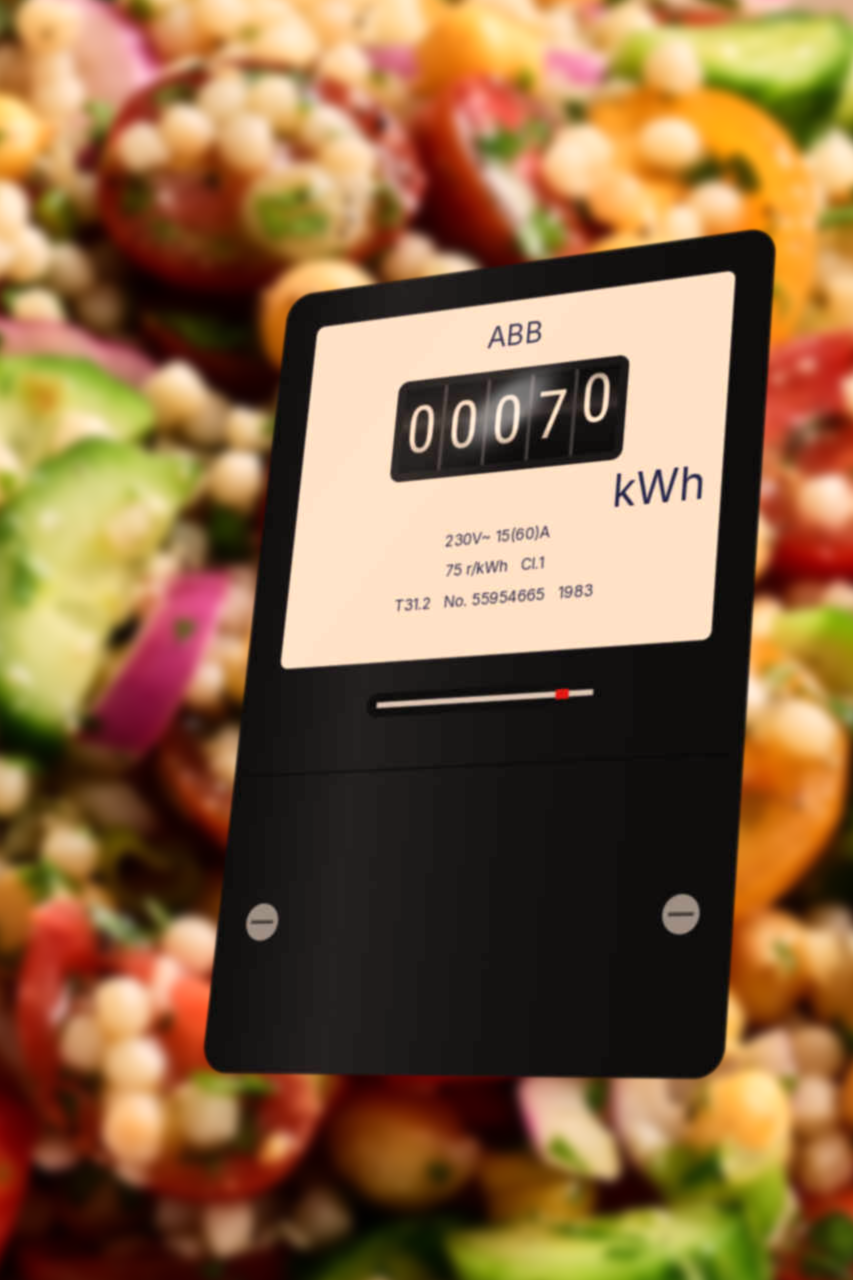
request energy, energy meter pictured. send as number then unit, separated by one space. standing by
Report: 70 kWh
